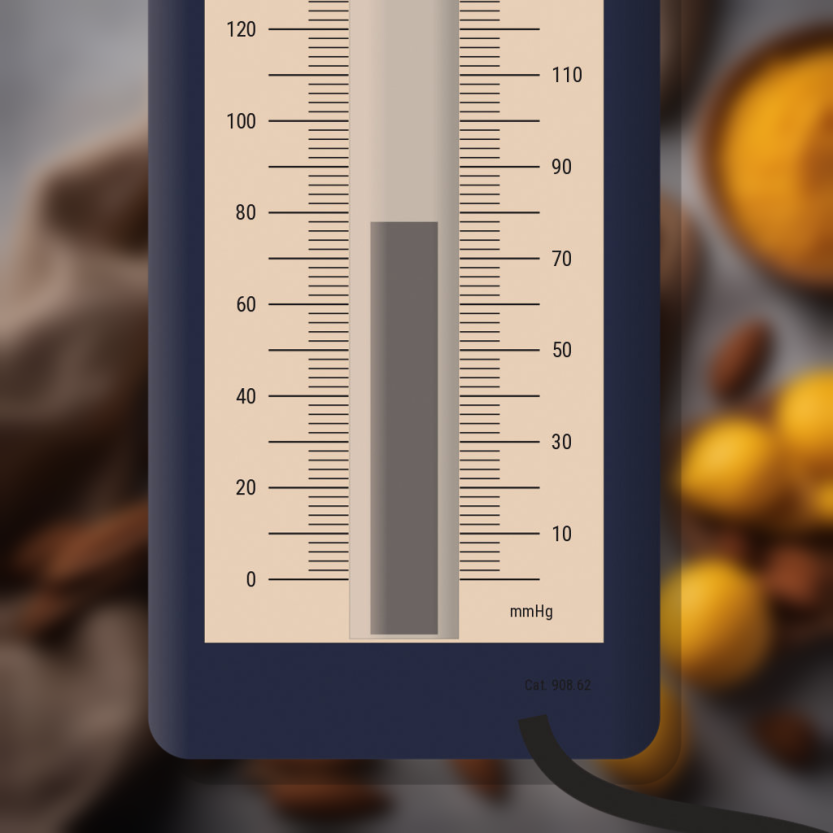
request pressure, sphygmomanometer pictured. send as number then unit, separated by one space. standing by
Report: 78 mmHg
